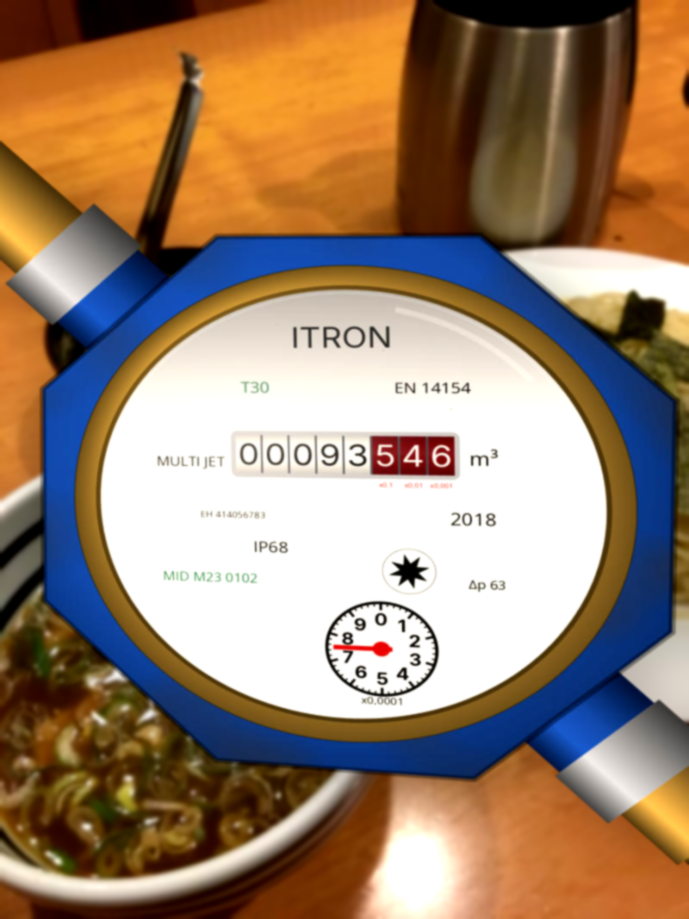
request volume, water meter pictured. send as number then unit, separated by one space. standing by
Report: 93.5467 m³
